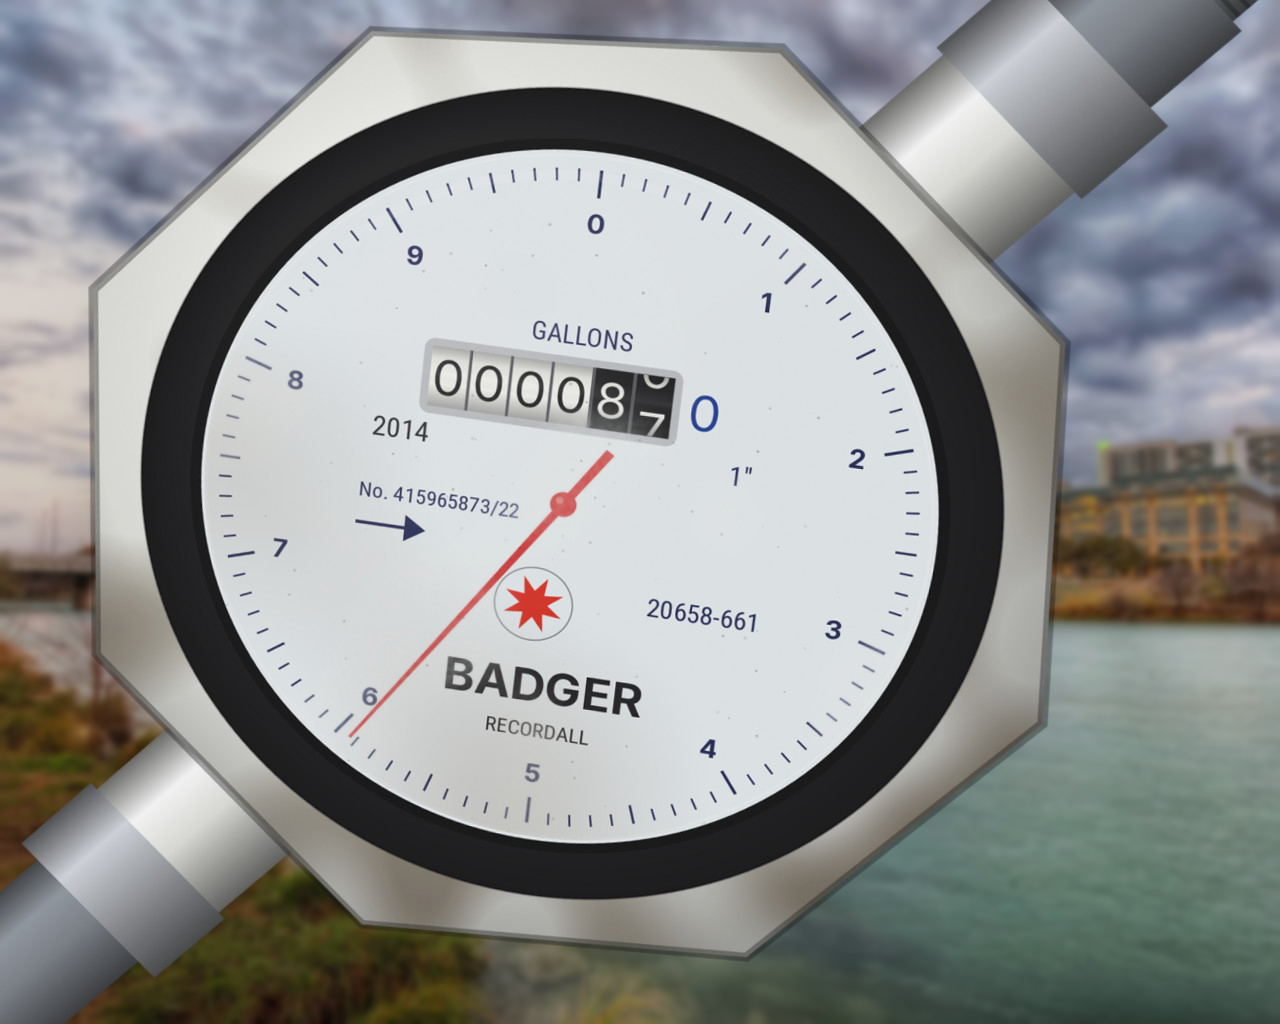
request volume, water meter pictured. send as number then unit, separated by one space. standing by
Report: 865.9 gal
